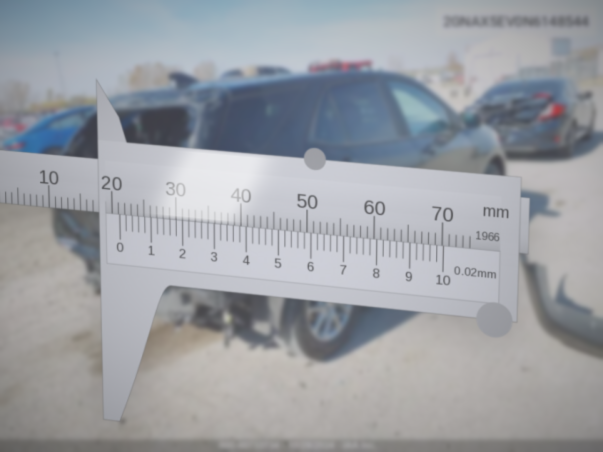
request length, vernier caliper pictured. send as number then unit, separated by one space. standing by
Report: 21.2 mm
